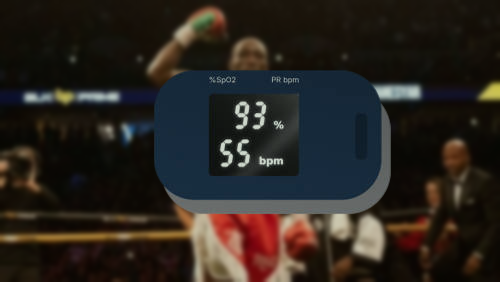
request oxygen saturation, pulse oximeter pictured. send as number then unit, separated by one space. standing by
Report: 93 %
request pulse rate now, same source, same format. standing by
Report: 55 bpm
